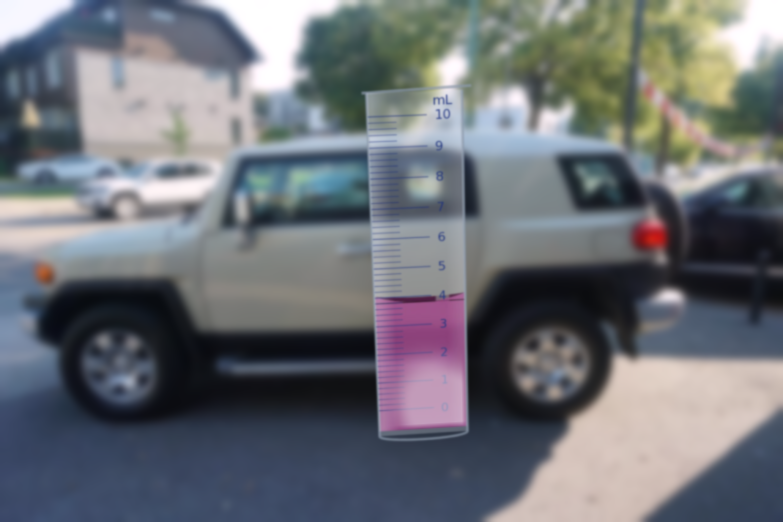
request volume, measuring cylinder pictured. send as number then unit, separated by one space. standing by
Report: 3.8 mL
